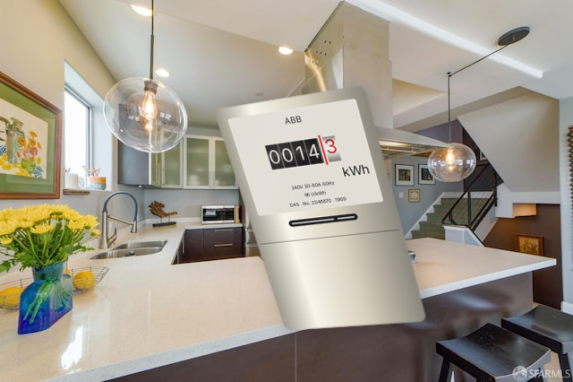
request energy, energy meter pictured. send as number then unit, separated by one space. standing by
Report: 14.3 kWh
